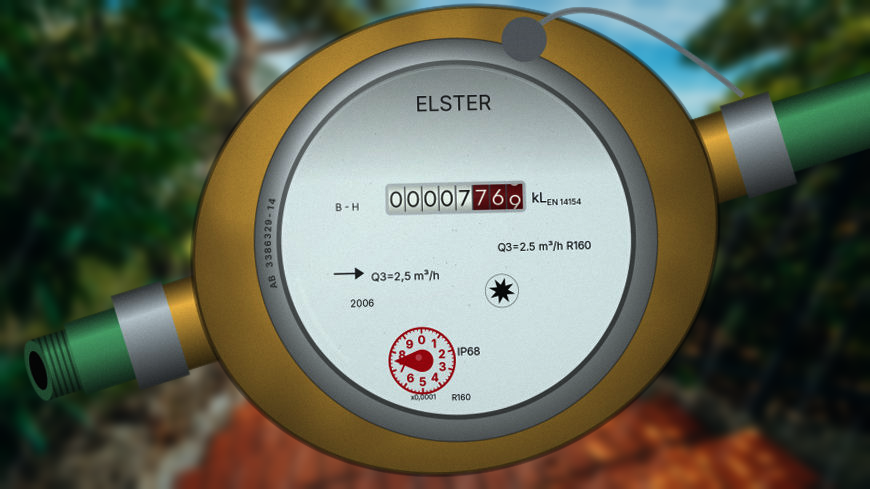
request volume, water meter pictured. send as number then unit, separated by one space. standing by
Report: 7.7687 kL
